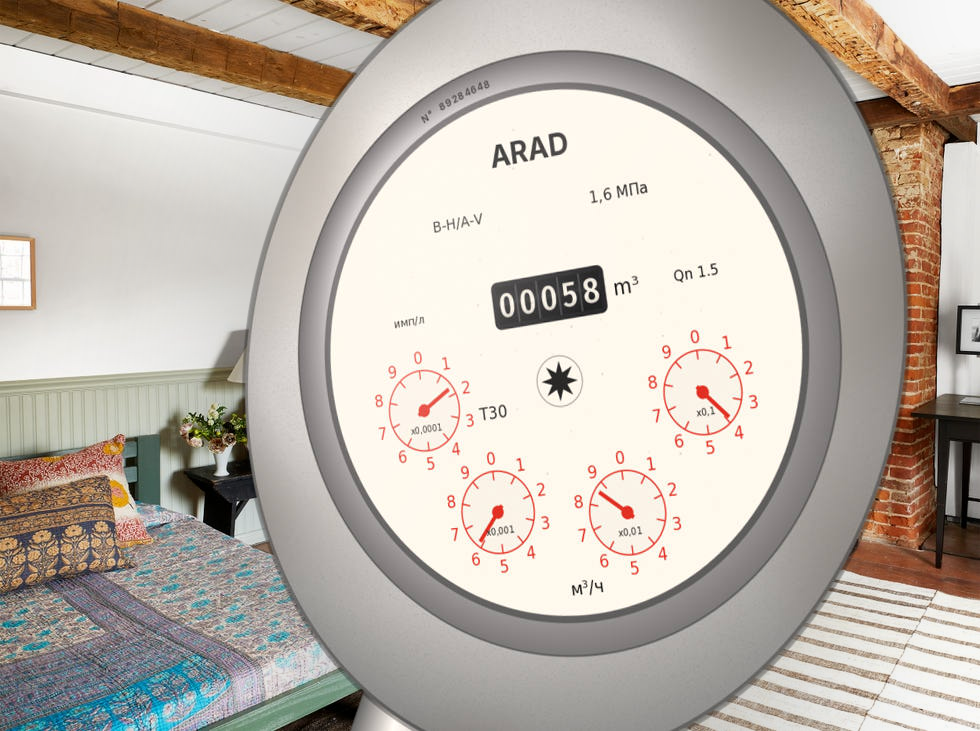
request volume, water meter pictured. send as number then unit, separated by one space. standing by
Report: 58.3861 m³
